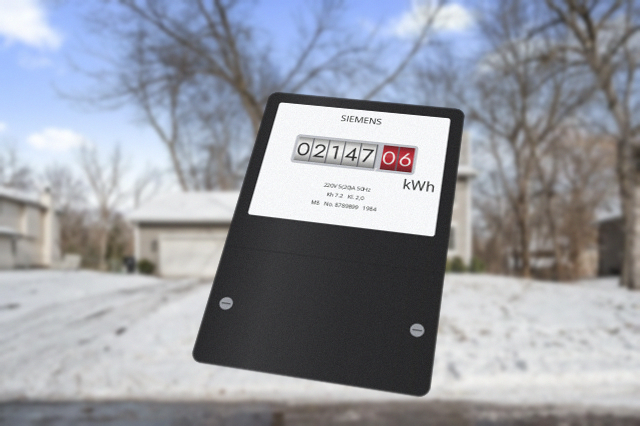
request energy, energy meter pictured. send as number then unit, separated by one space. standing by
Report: 2147.06 kWh
